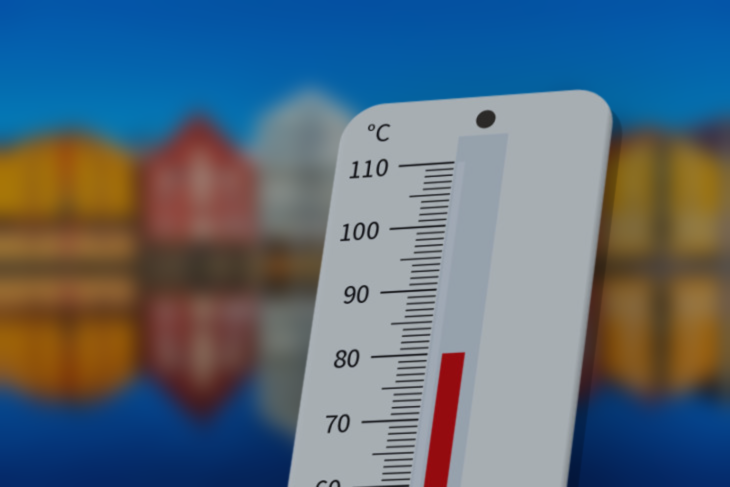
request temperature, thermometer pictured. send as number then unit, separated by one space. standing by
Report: 80 °C
